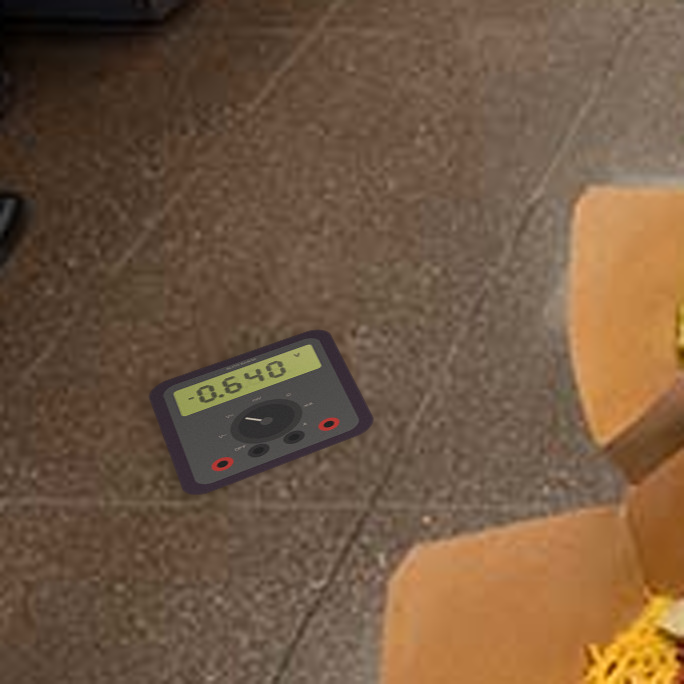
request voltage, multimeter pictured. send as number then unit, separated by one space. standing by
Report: -0.640 V
